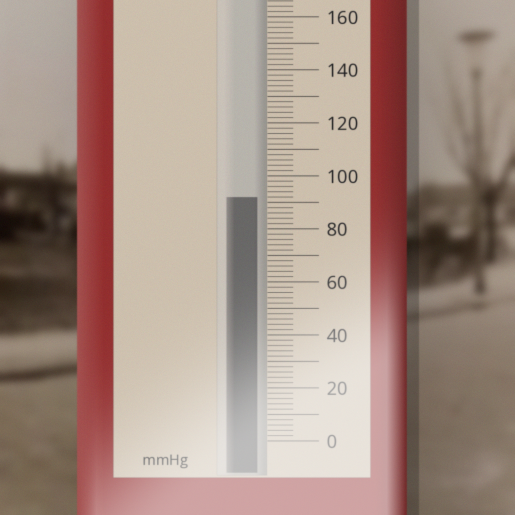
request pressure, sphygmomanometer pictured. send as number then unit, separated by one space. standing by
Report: 92 mmHg
